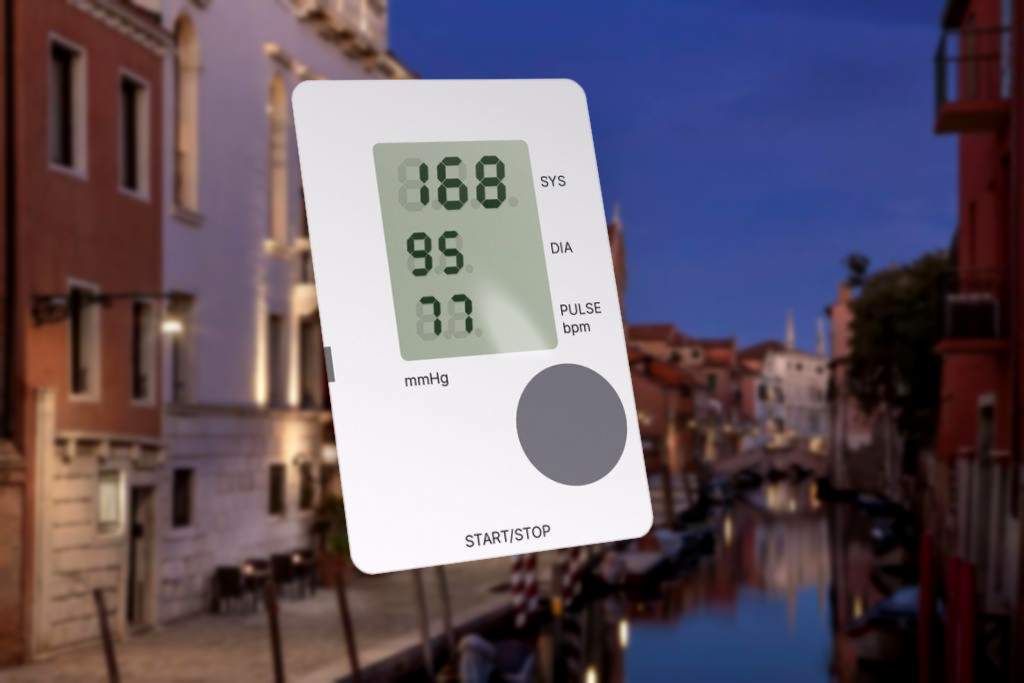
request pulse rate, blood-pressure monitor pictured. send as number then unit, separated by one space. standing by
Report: 77 bpm
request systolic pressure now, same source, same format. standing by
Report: 168 mmHg
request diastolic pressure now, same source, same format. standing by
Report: 95 mmHg
